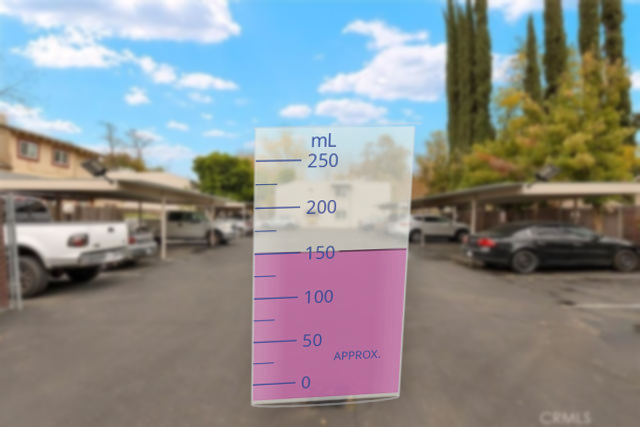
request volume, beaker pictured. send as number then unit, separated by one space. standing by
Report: 150 mL
